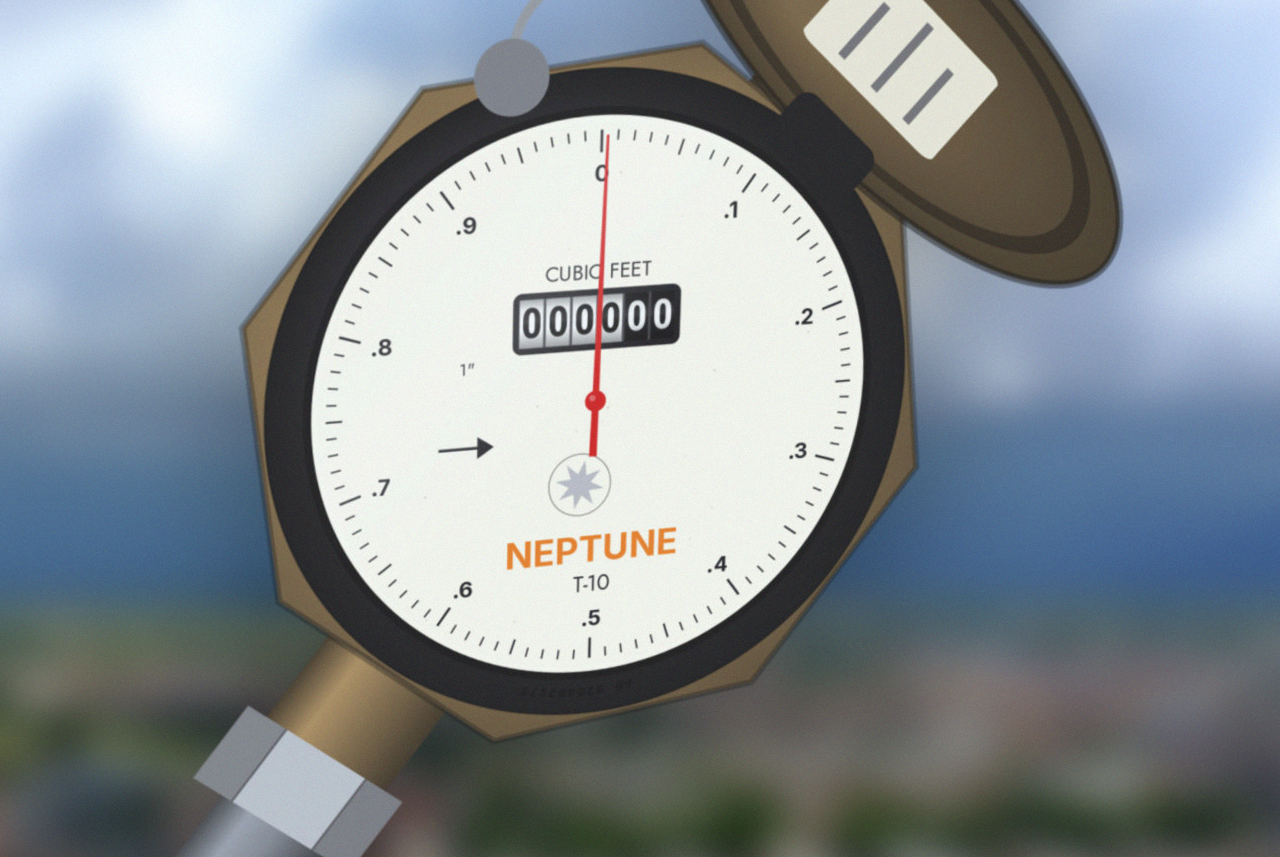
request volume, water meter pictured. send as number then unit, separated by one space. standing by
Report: 0.00 ft³
